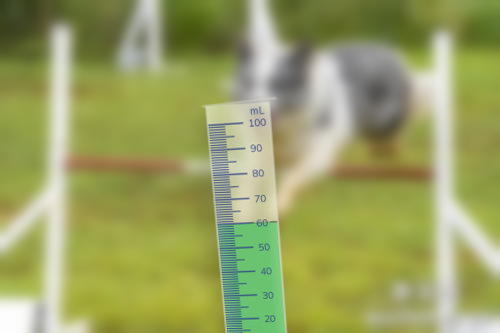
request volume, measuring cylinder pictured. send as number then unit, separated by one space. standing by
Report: 60 mL
